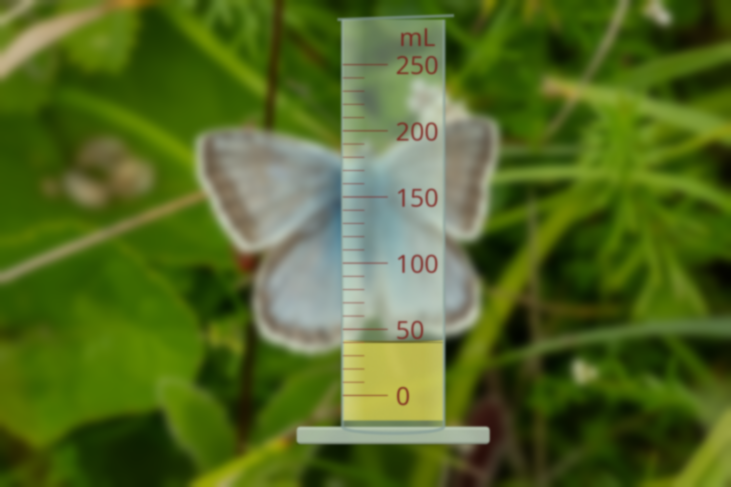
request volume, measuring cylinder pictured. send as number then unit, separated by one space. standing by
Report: 40 mL
